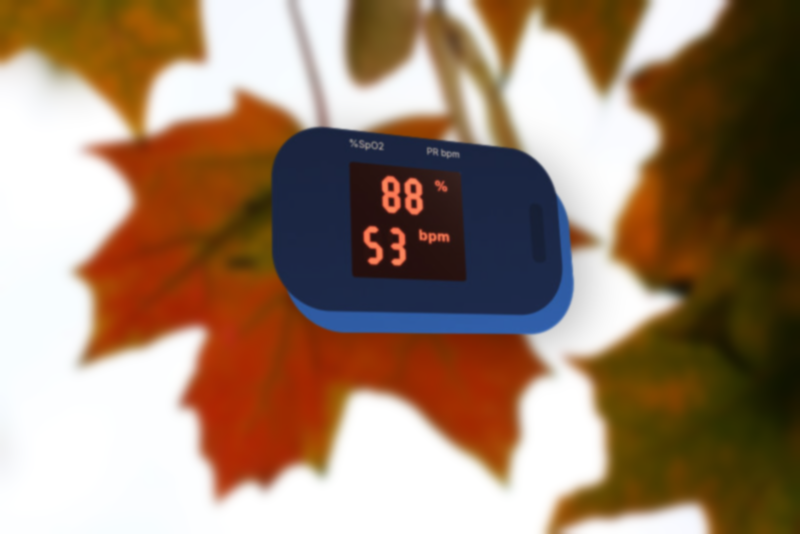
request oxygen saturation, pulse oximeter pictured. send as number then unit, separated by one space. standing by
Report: 88 %
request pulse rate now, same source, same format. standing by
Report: 53 bpm
